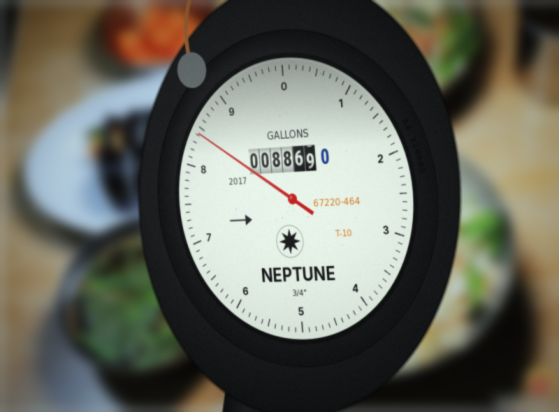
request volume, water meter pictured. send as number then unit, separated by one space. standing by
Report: 88688.4 gal
